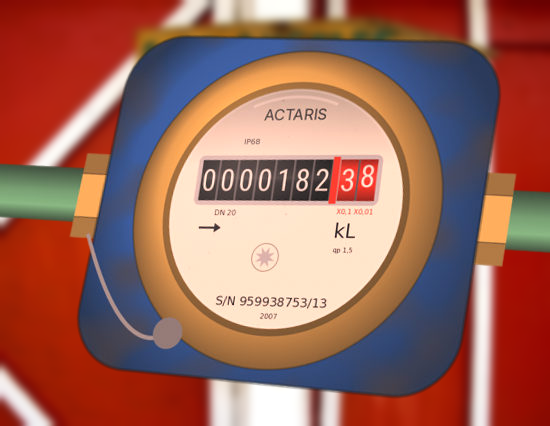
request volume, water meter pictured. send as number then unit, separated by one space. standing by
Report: 182.38 kL
